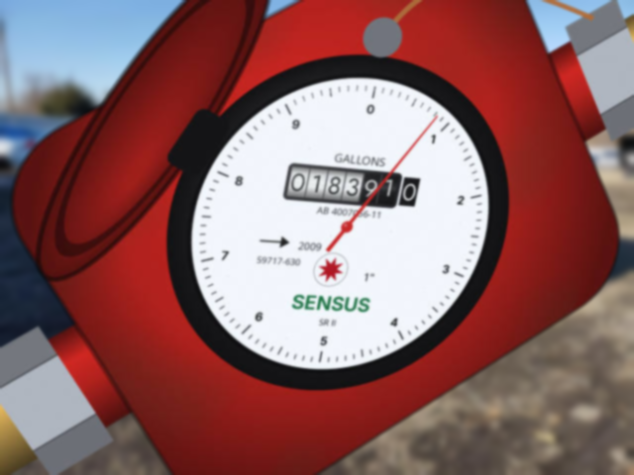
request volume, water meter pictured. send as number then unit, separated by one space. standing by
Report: 183910.8 gal
